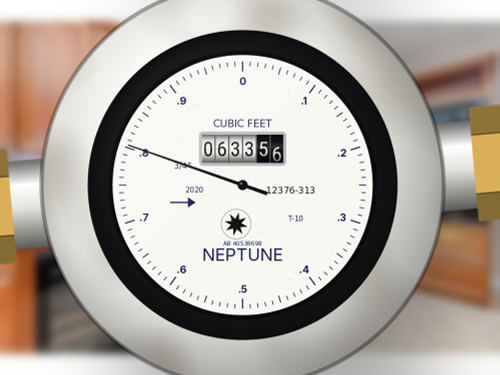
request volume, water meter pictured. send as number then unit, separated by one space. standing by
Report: 63355.80 ft³
